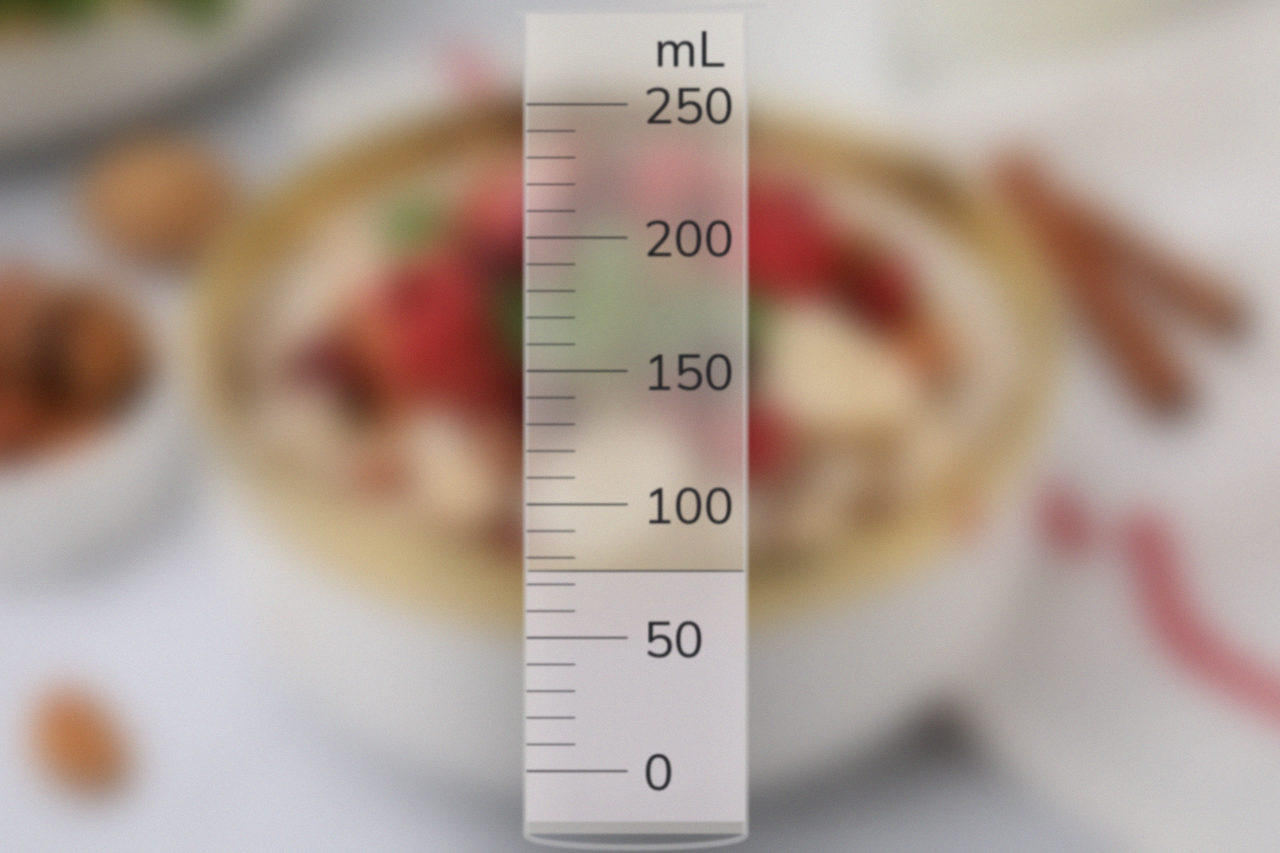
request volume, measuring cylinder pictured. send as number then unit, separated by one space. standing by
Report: 75 mL
